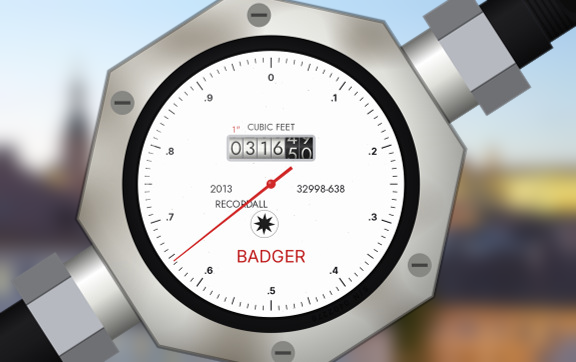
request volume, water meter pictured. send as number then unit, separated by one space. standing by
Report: 31649.64 ft³
